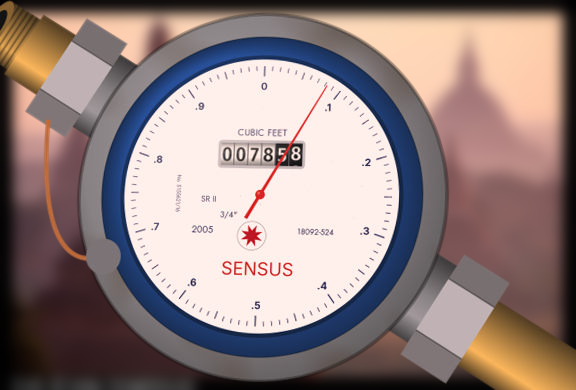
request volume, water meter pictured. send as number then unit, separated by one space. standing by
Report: 7858.08 ft³
